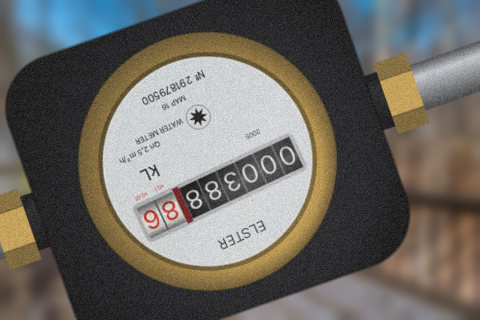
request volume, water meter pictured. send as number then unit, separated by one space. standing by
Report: 388.86 kL
